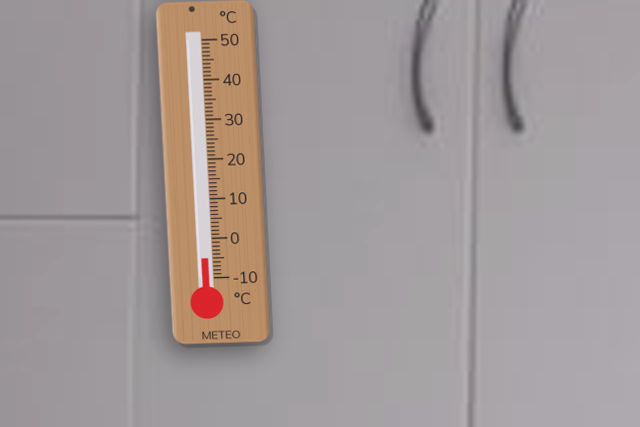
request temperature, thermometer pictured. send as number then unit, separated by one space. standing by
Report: -5 °C
